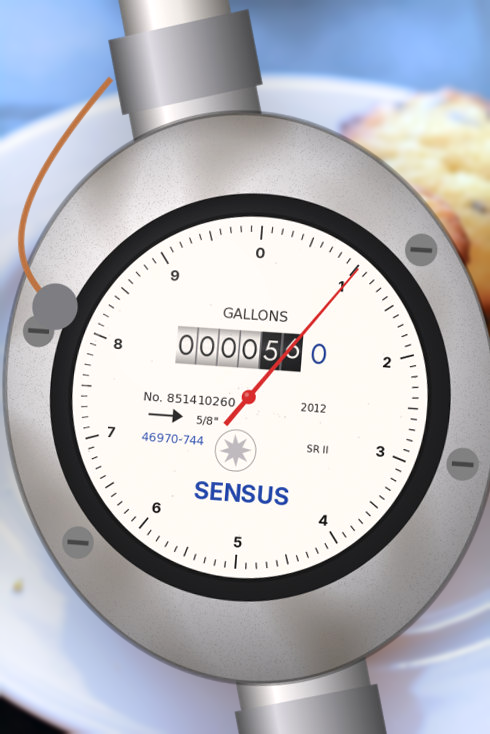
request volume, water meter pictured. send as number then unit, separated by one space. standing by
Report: 561.0 gal
